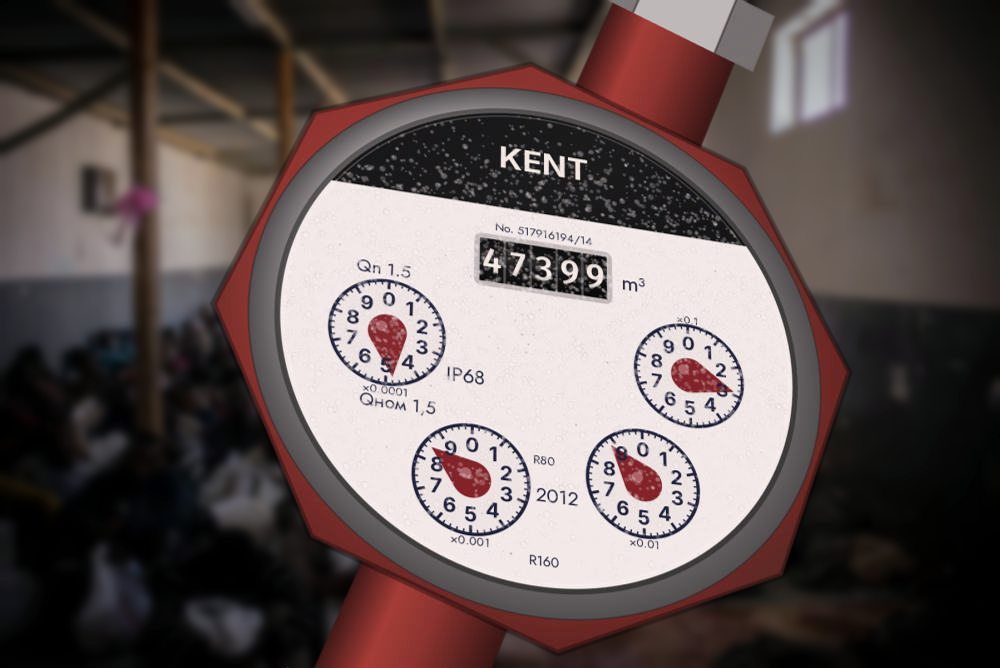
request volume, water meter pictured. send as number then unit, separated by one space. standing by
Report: 47399.2884 m³
